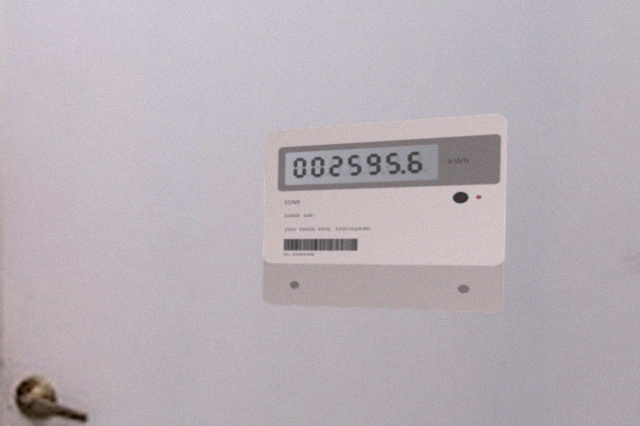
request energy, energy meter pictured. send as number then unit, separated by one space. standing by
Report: 2595.6 kWh
